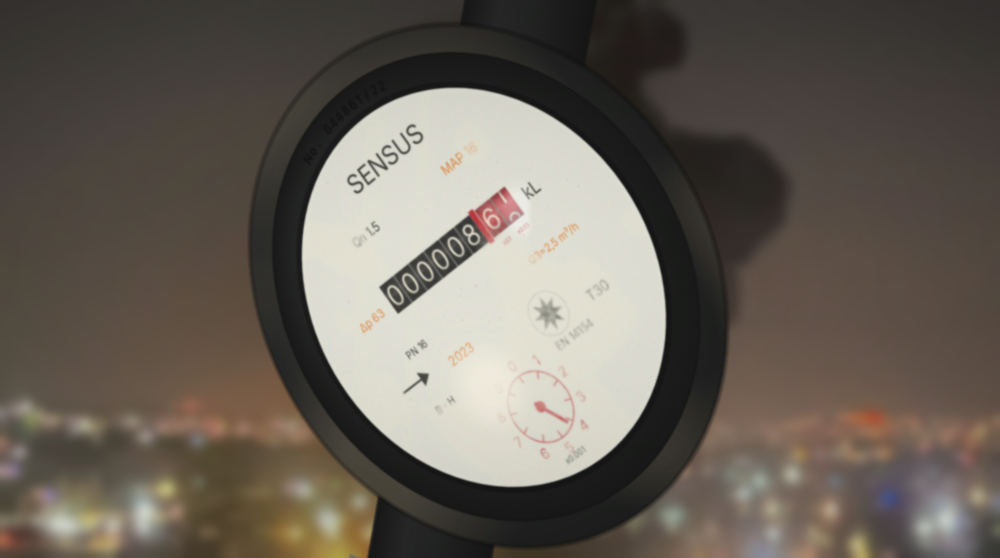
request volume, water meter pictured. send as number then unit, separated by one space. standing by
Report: 8.614 kL
